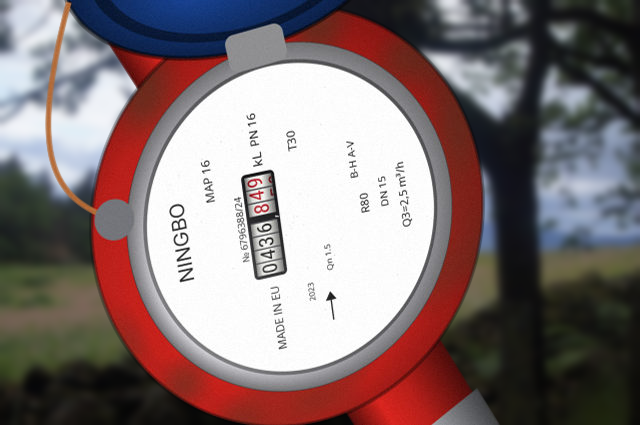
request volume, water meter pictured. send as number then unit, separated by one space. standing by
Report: 436.849 kL
